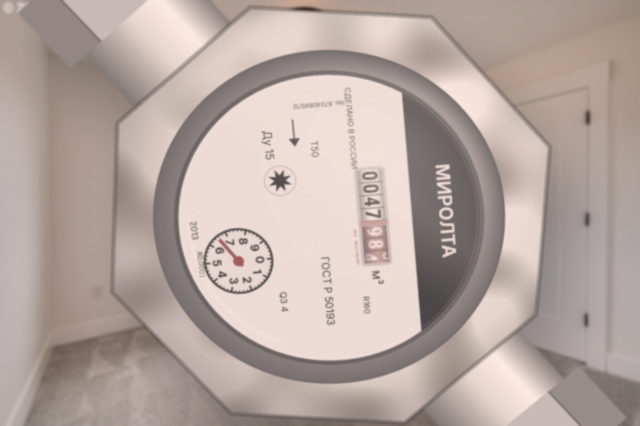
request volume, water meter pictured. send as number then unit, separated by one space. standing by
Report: 47.9836 m³
